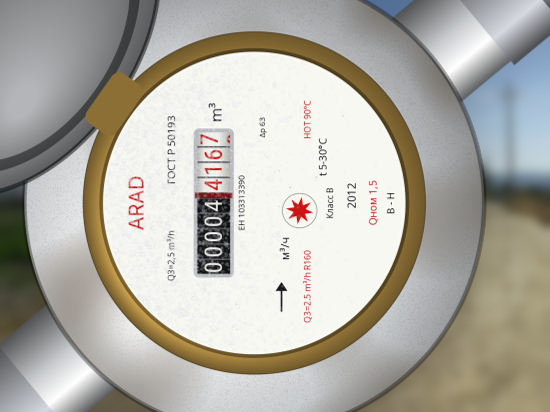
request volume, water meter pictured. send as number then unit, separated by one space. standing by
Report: 4.4167 m³
